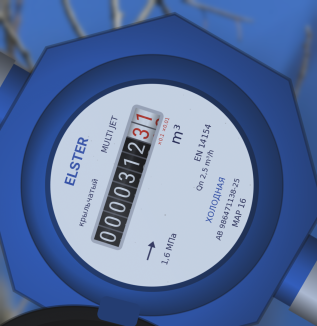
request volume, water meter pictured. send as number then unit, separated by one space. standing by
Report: 312.31 m³
